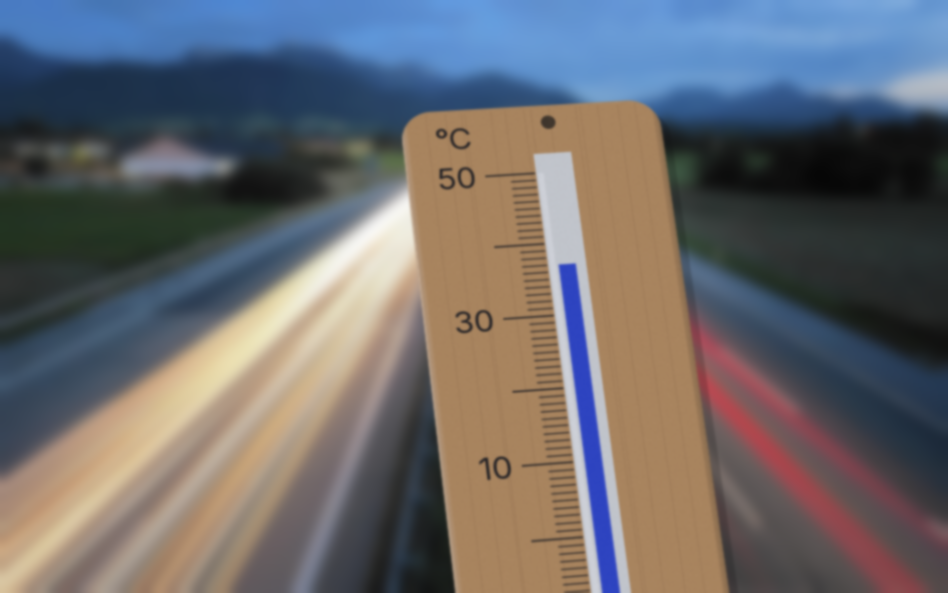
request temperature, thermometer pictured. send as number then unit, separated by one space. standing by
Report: 37 °C
